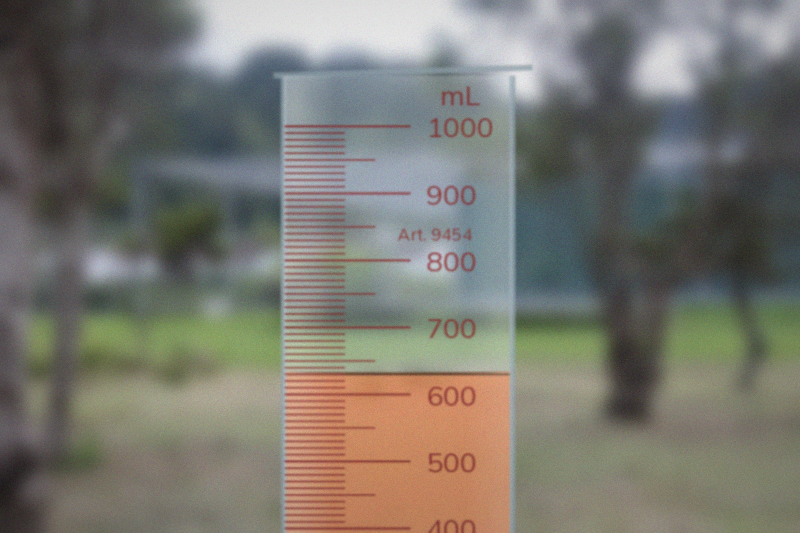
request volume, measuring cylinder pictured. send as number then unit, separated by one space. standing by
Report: 630 mL
